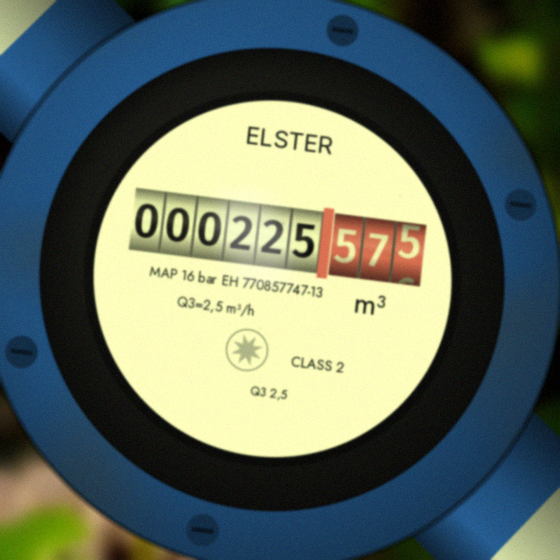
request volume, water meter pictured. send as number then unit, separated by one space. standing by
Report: 225.575 m³
